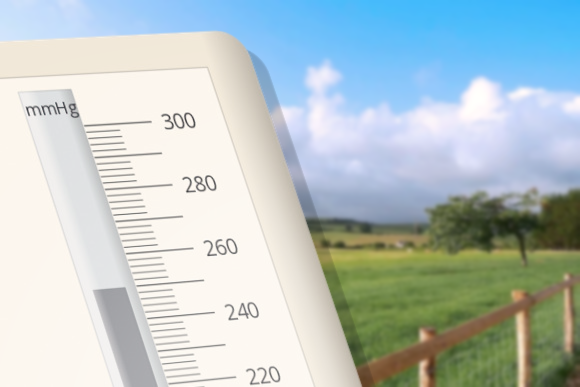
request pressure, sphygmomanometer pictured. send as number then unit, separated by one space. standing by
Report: 250 mmHg
